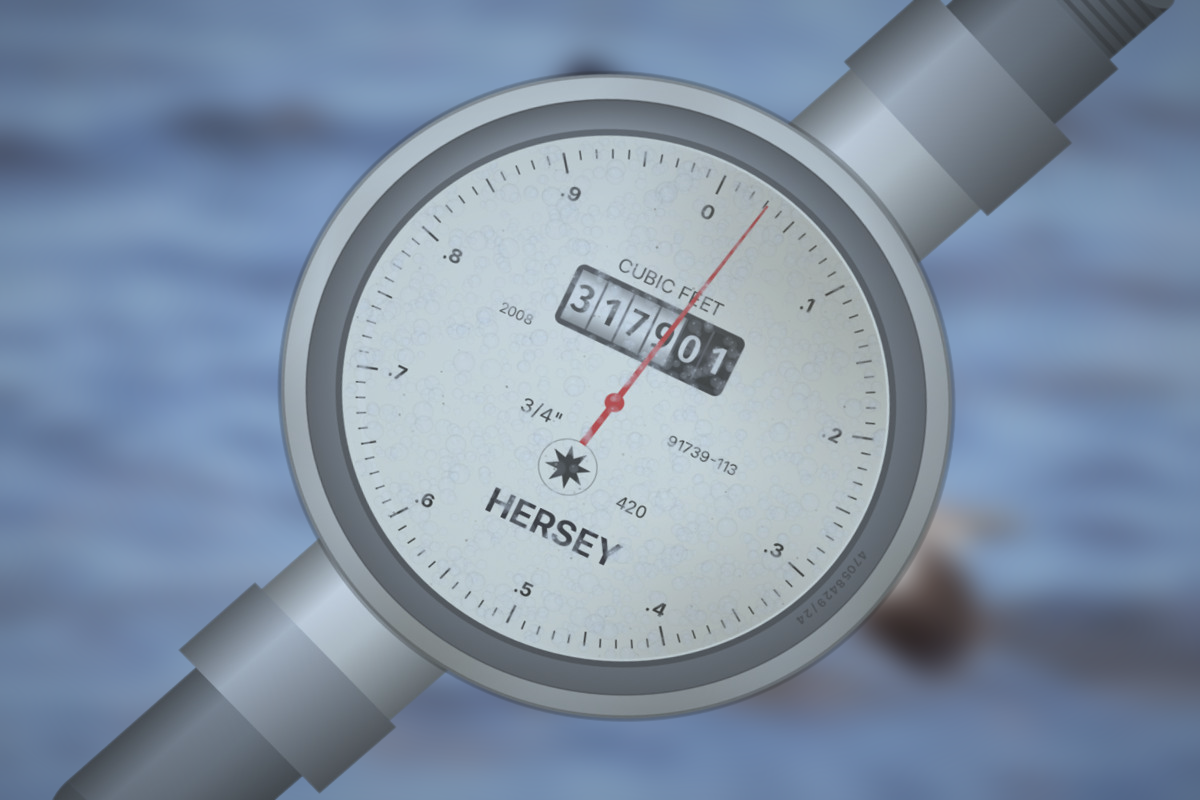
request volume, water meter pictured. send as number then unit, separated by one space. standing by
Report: 317901.03 ft³
